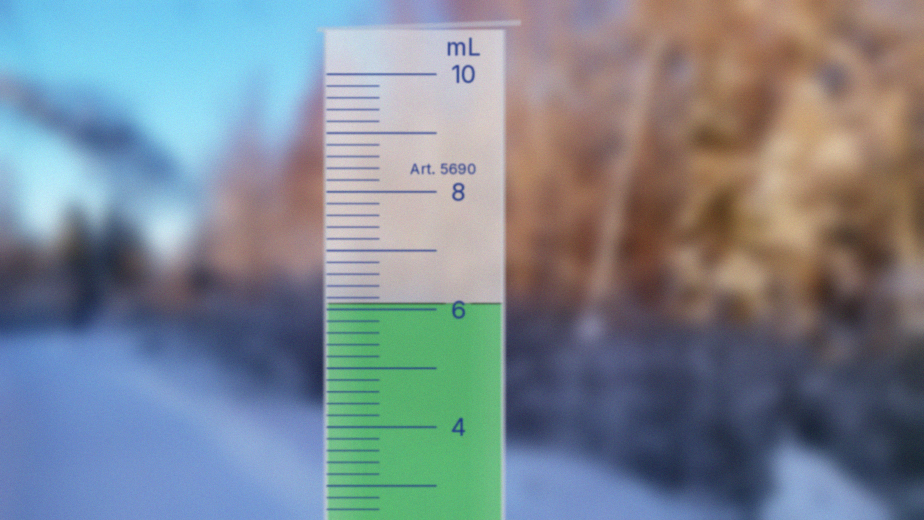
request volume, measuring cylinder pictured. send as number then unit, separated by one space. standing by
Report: 6.1 mL
